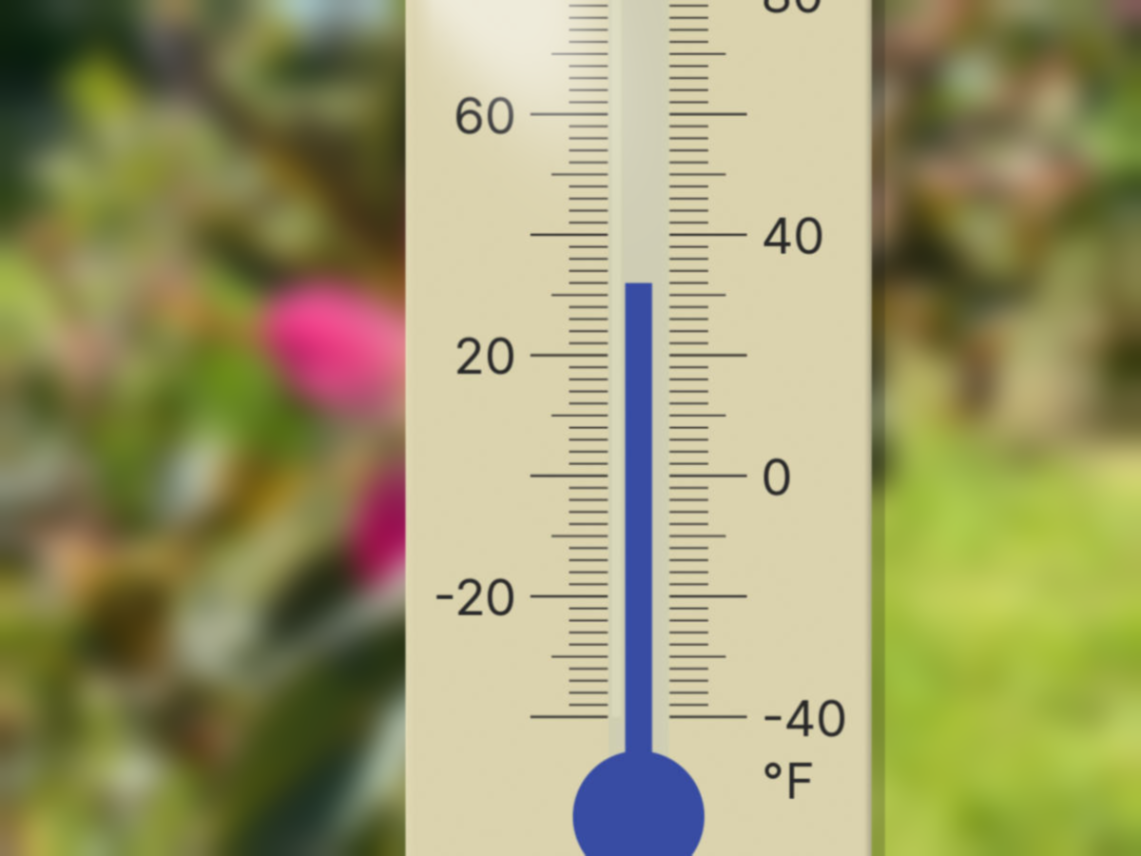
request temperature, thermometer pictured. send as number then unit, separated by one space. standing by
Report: 32 °F
